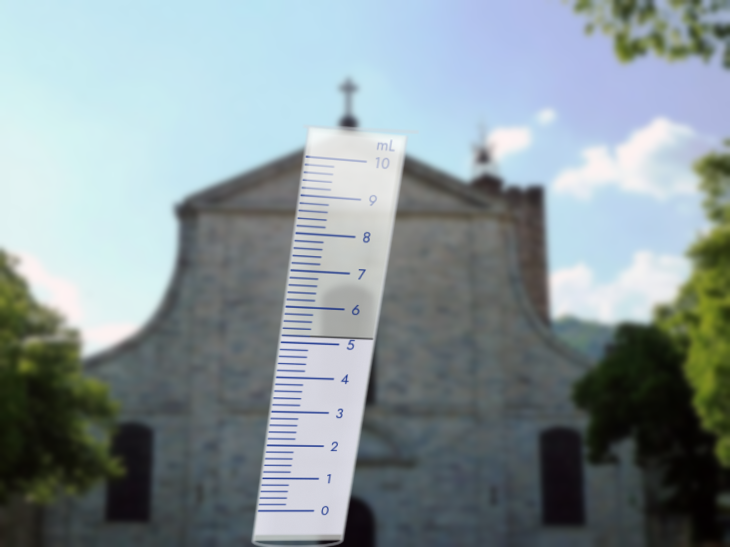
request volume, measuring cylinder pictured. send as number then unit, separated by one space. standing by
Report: 5.2 mL
